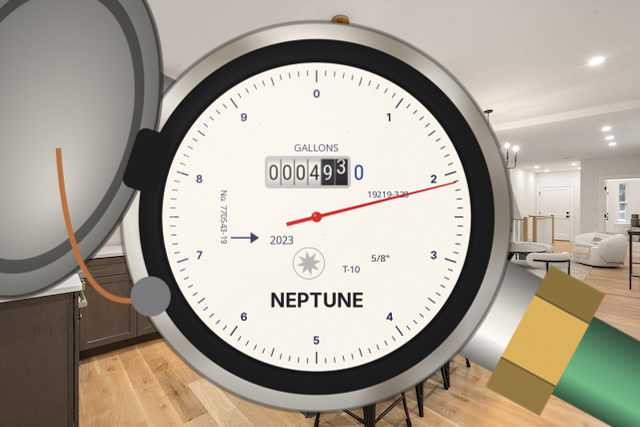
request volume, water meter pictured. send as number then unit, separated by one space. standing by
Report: 4932.1 gal
